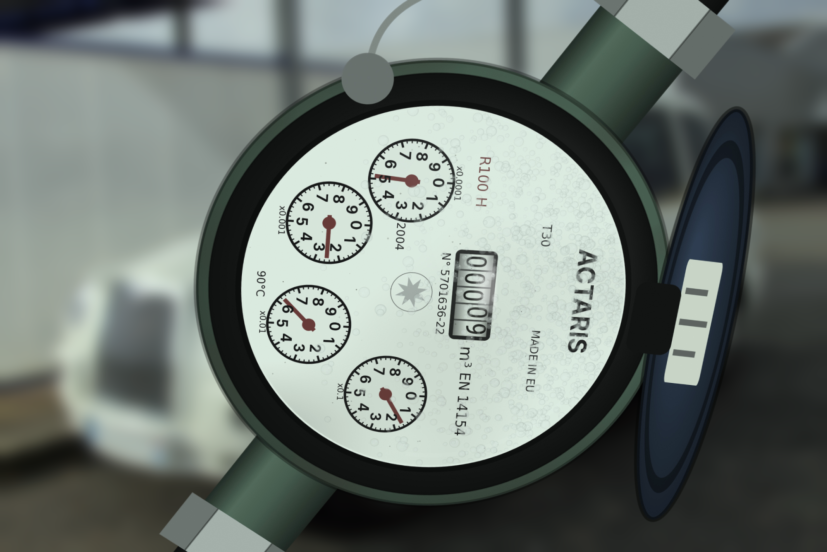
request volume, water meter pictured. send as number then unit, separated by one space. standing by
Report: 9.1625 m³
